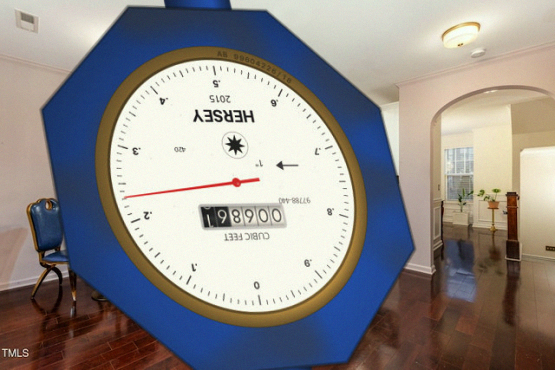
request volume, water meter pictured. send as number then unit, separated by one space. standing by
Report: 6861.23 ft³
